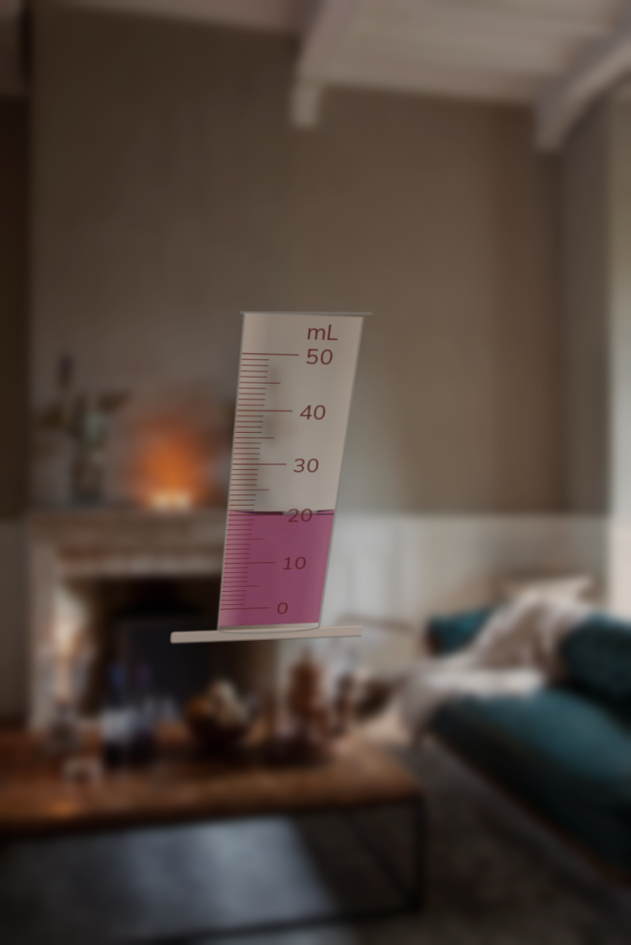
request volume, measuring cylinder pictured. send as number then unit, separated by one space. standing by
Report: 20 mL
